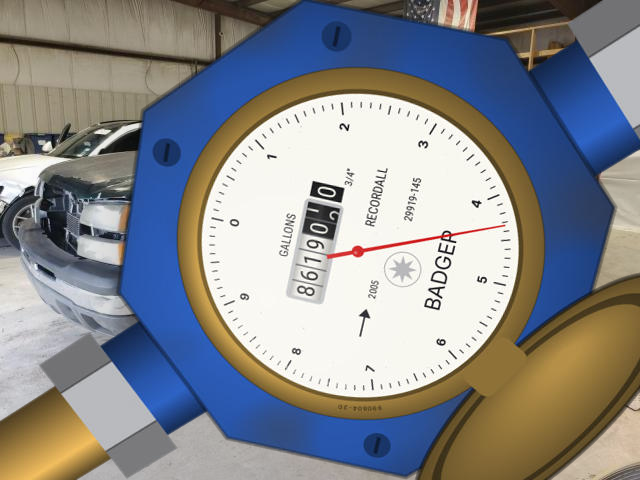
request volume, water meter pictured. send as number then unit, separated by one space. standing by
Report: 8619014.3 gal
